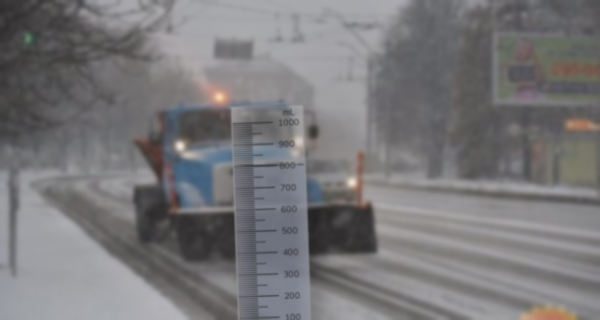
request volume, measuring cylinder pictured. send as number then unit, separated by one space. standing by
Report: 800 mL
